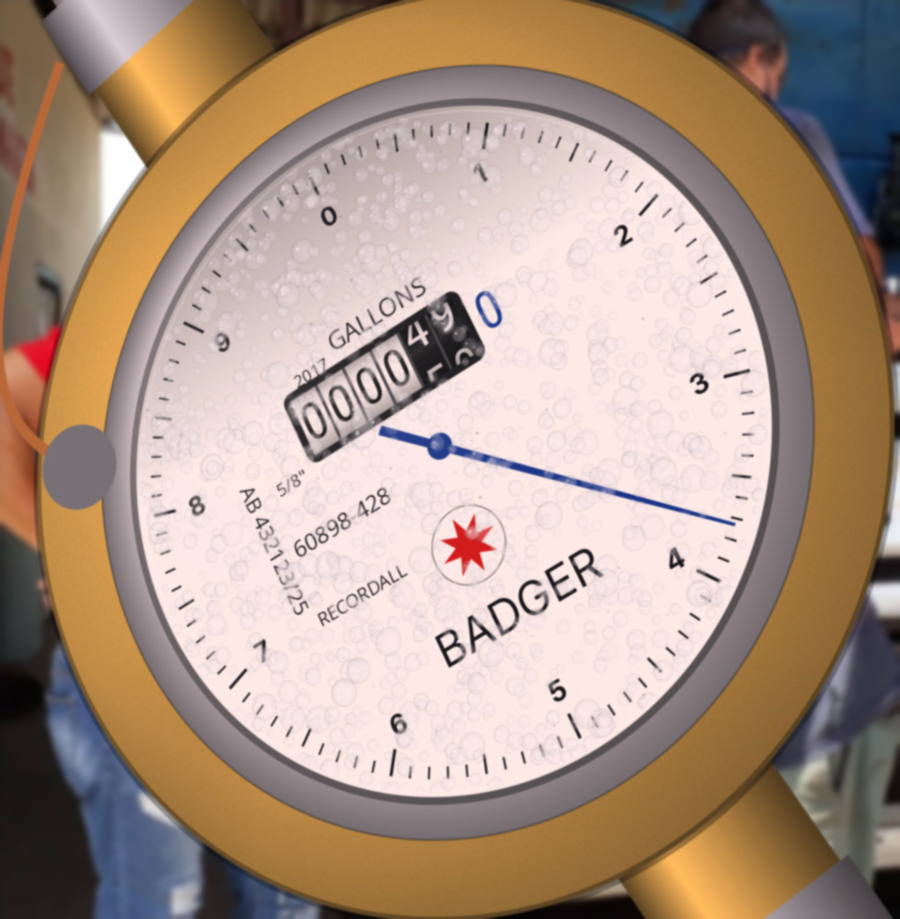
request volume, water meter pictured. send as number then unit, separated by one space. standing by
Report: 493.7 gal
